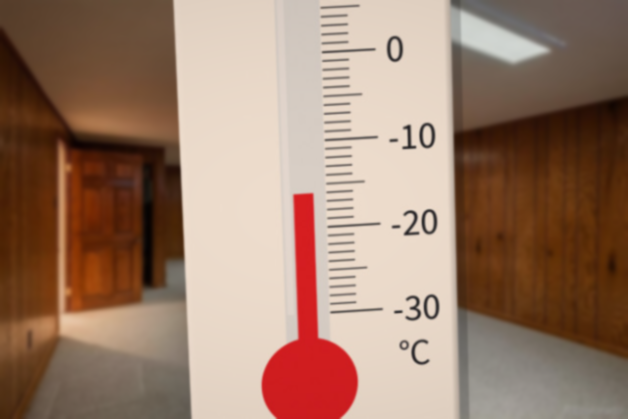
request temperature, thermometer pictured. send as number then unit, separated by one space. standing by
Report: -16 °C
